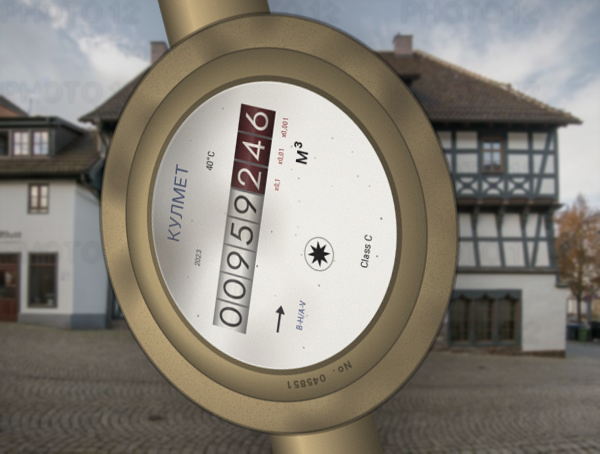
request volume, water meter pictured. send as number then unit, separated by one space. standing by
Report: 959.246 m³
